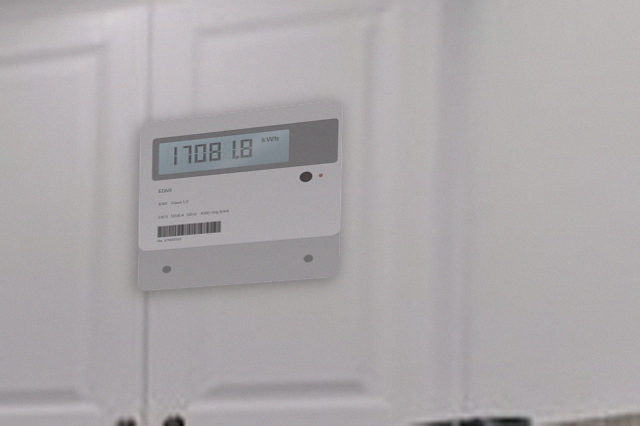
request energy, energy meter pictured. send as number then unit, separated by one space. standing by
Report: 17081.8 kWh
